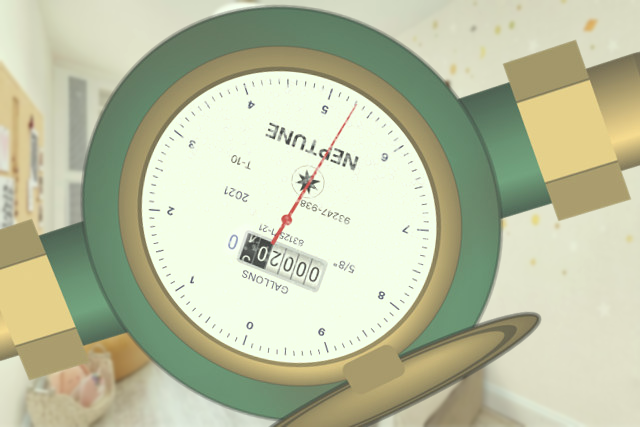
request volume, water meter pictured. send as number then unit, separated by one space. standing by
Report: 2035.3 gal
